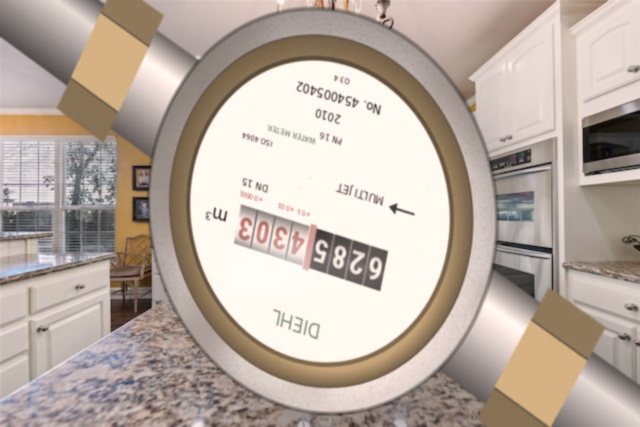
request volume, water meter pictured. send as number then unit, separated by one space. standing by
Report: 6285.4303 m³
